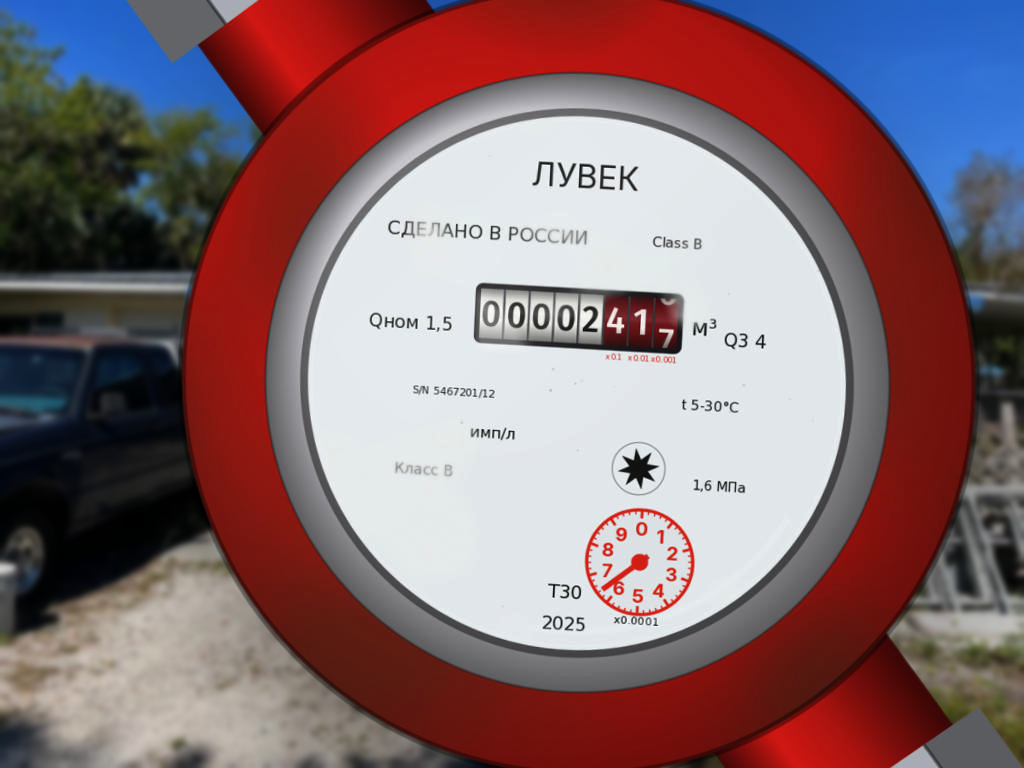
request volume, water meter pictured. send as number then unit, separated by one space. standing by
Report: 2.4166 m³
